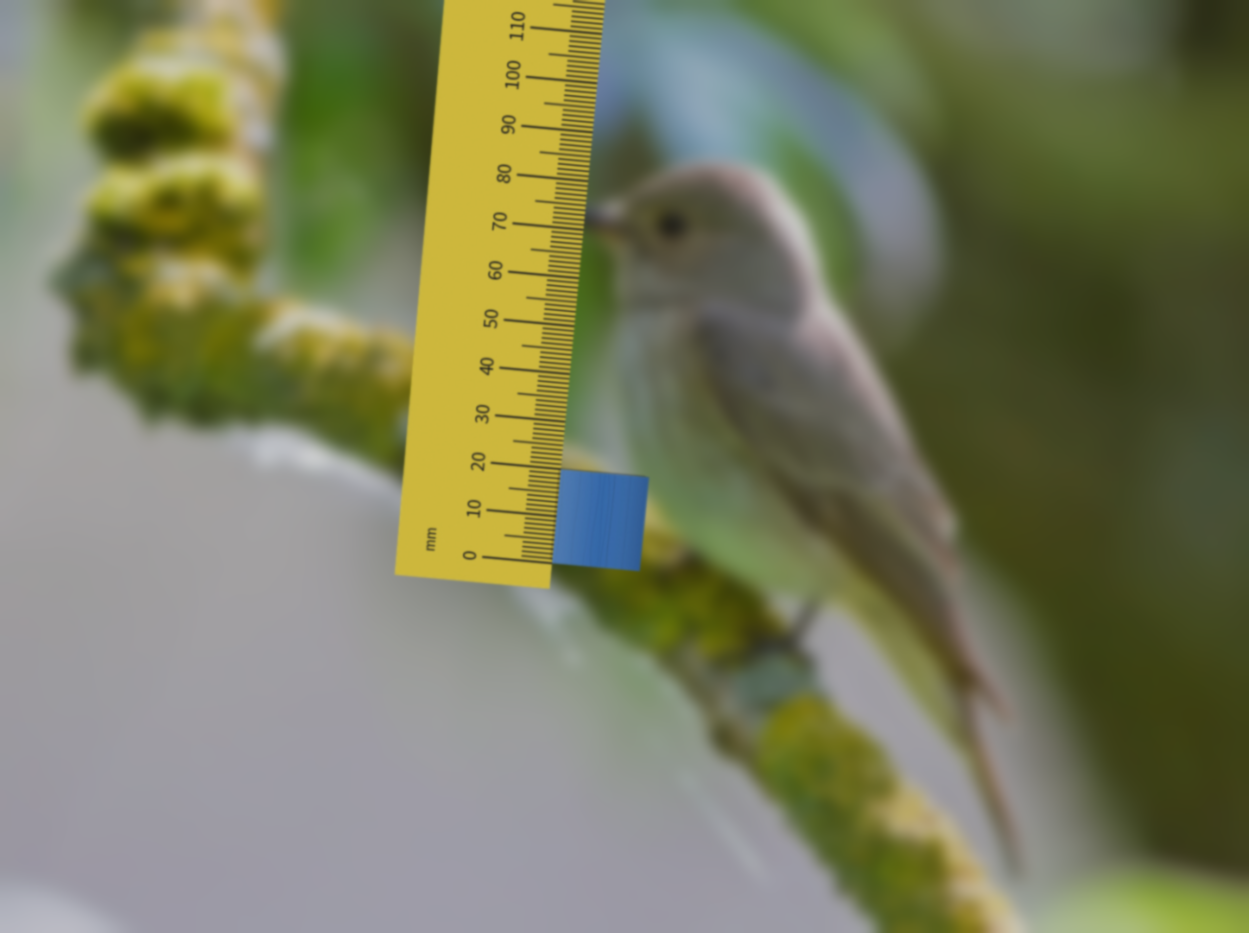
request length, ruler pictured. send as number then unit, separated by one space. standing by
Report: 20 mm
